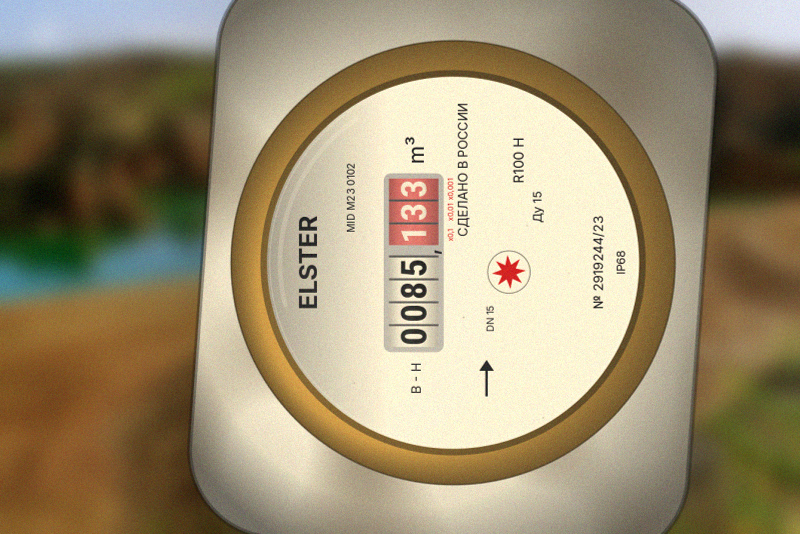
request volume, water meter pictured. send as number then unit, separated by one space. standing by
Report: 85.133 m³
